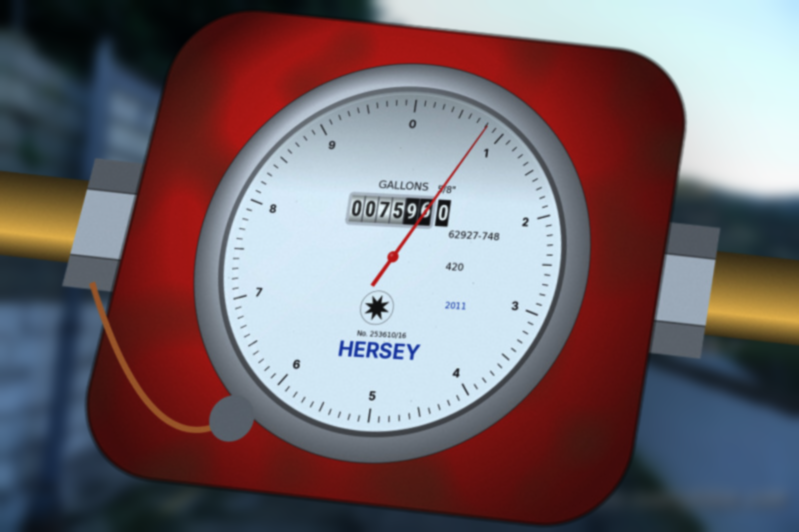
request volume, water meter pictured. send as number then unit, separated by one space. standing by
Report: 75960.8 gal
